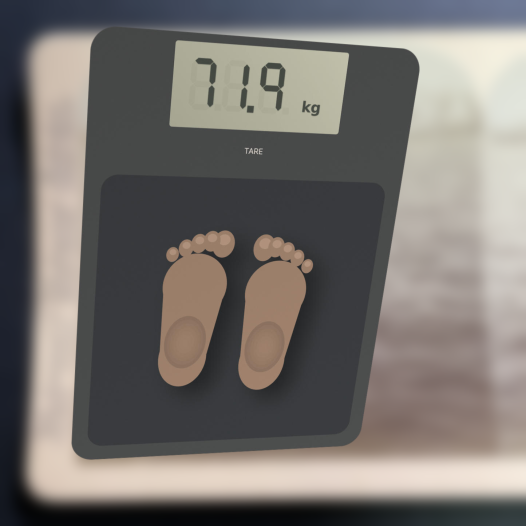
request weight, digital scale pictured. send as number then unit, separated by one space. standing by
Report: 71.9 kg
